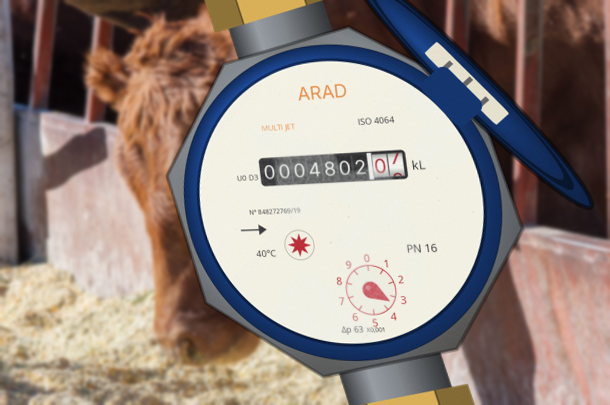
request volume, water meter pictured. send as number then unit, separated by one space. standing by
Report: 4802.073 kL
